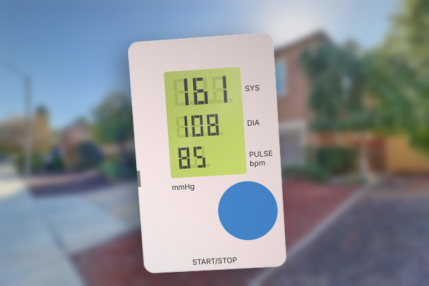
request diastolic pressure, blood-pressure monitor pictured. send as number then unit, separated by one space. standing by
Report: 108 mmHg
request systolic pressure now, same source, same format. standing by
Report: 161 mmHg
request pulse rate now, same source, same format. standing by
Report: 85 bpm
